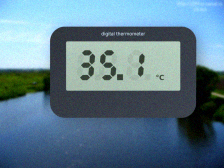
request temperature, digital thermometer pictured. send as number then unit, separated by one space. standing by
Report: 35.1 °C
